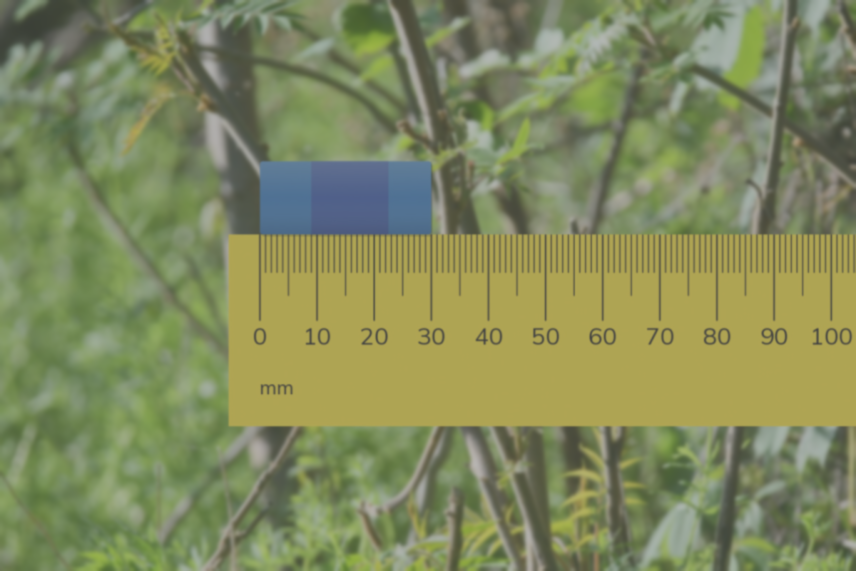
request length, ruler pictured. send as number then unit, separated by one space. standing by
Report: 30 mm
